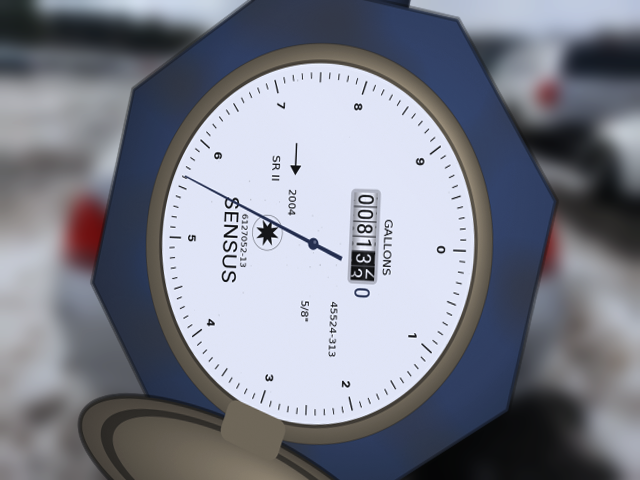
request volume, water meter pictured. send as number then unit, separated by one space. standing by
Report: 81325.6 gal
